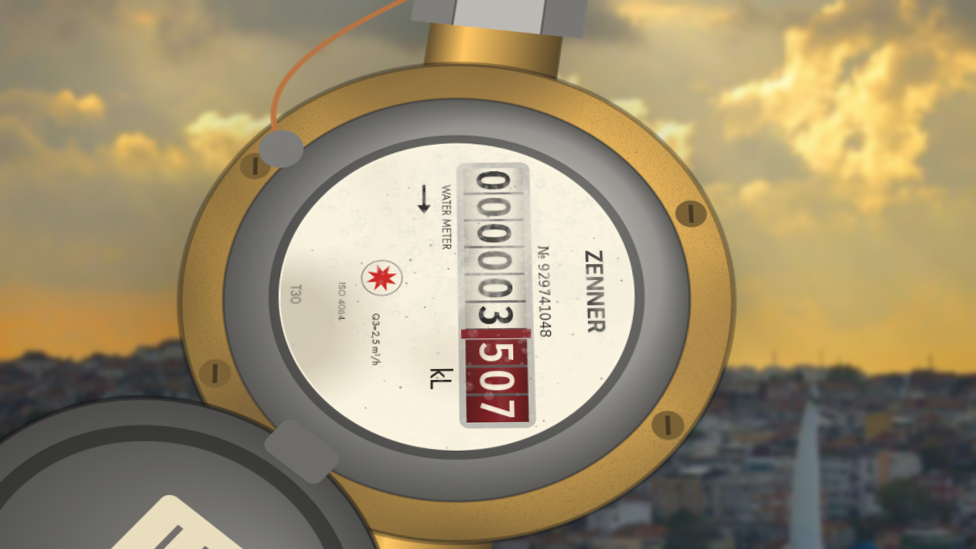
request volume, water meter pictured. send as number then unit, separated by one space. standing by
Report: 3.507 kL
